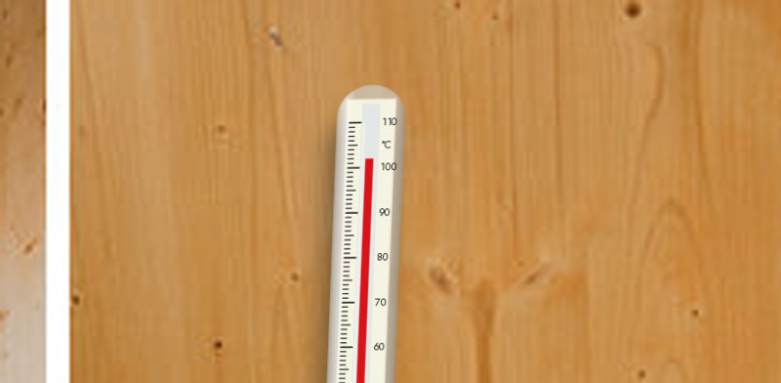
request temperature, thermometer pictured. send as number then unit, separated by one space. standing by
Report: 102 °C
